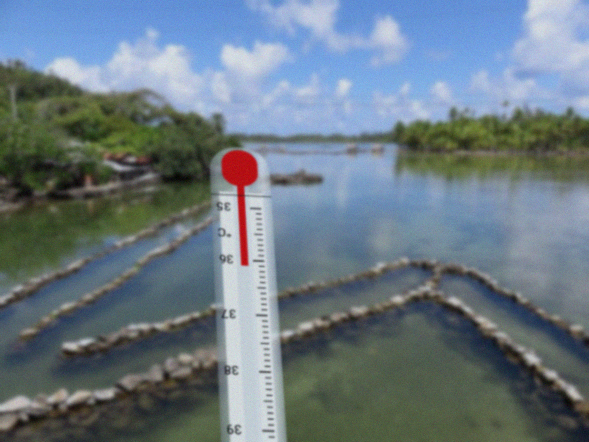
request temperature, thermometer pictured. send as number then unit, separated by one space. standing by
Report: 36.1 °C
